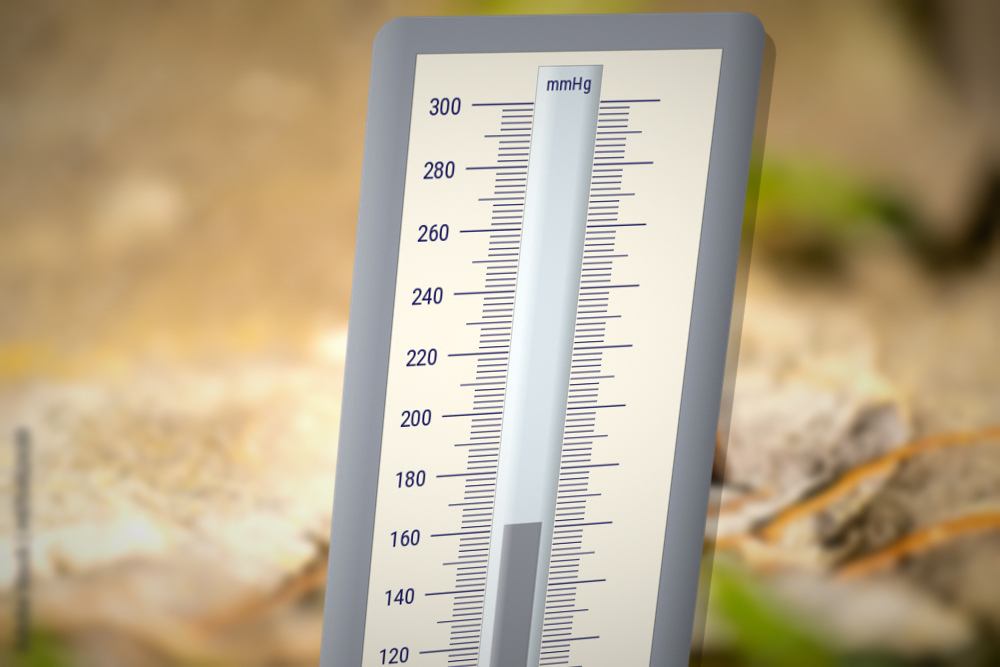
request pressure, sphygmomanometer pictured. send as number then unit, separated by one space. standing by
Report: 162 mmHg
